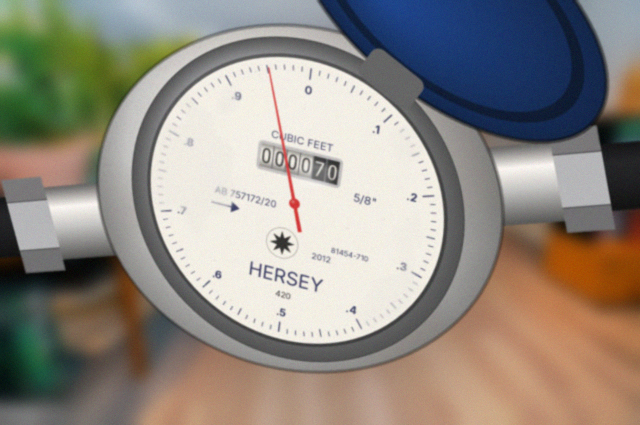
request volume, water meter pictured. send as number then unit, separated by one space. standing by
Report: 69.95 ft³
